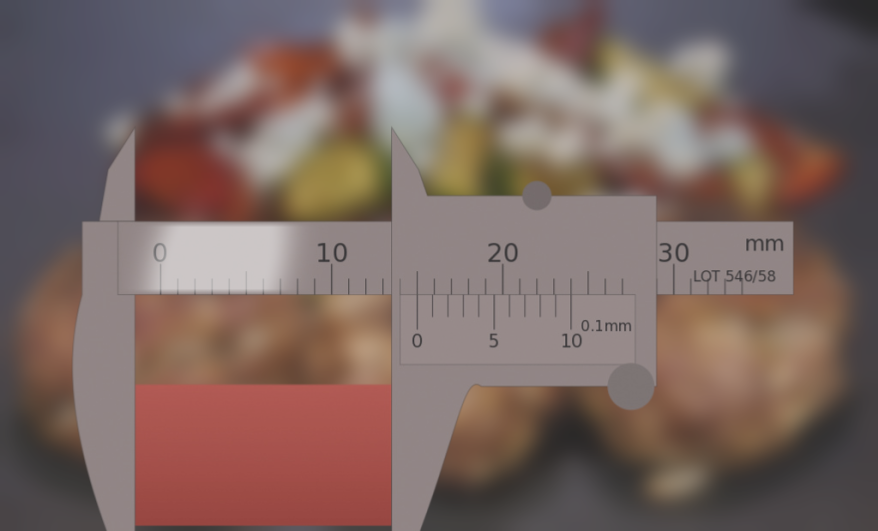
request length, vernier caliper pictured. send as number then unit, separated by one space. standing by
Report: 15.0 mm
